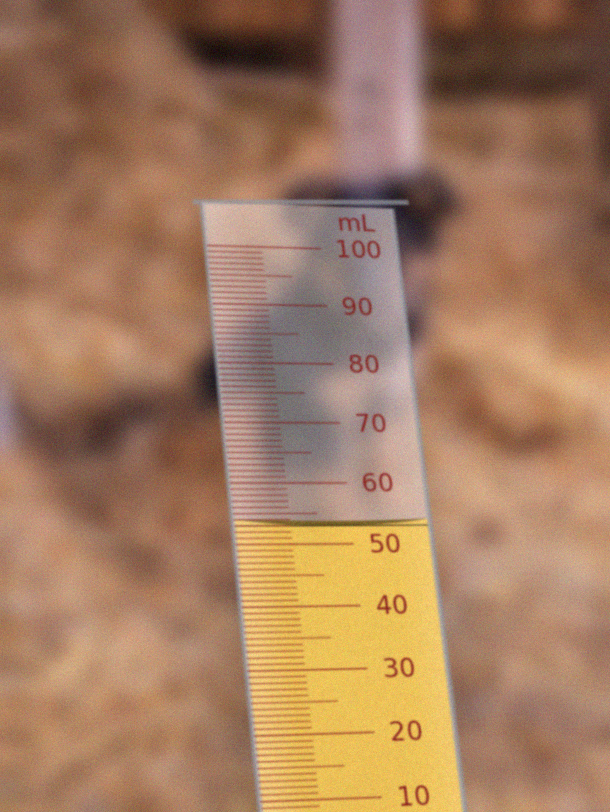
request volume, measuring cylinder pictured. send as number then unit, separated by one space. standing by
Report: 53 mL
